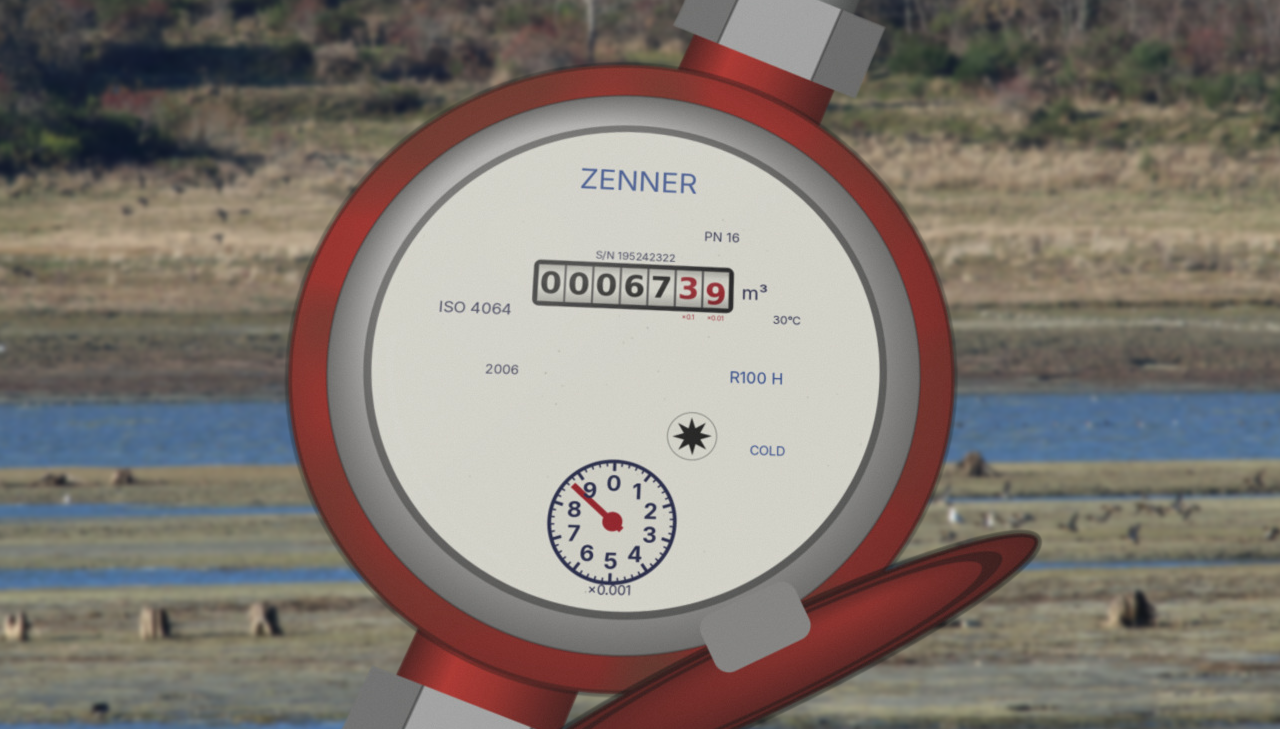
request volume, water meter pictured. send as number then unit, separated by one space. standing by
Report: 67.388 m³
